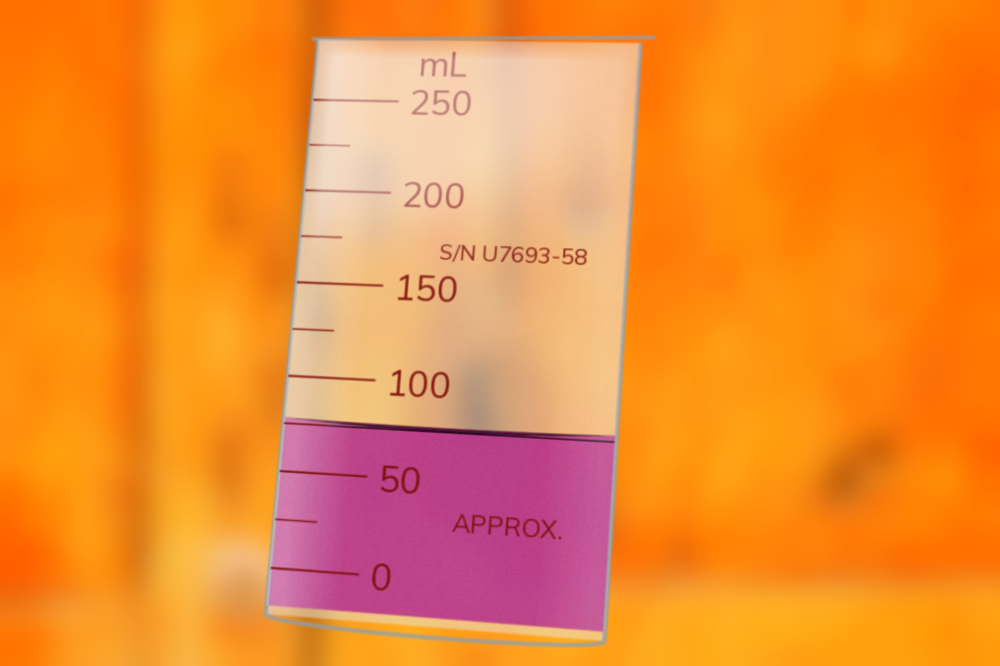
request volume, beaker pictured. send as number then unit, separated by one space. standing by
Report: 75 mL
